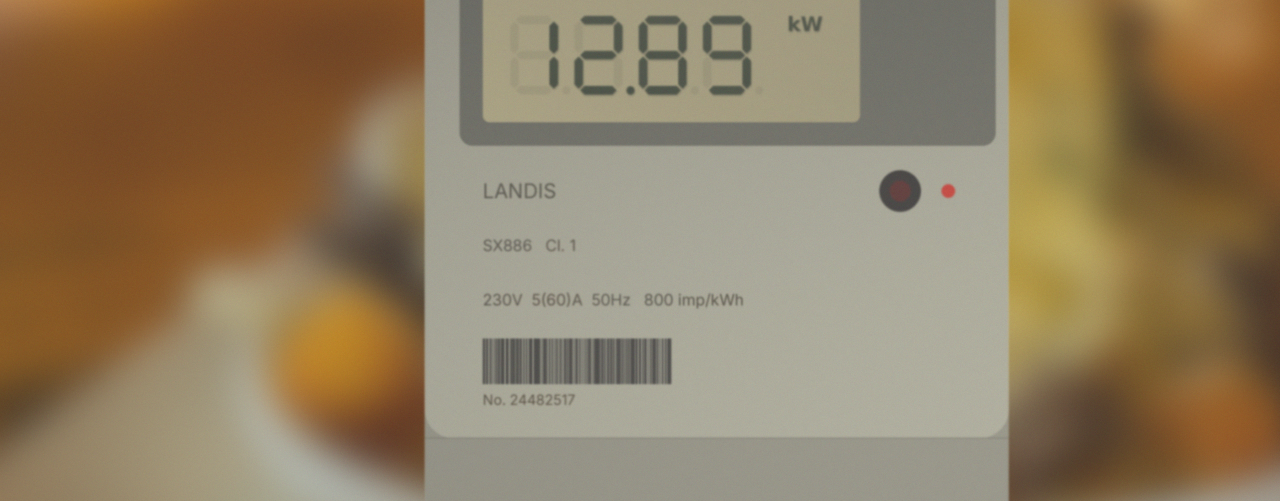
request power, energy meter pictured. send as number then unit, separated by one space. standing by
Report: 12.89 kW
